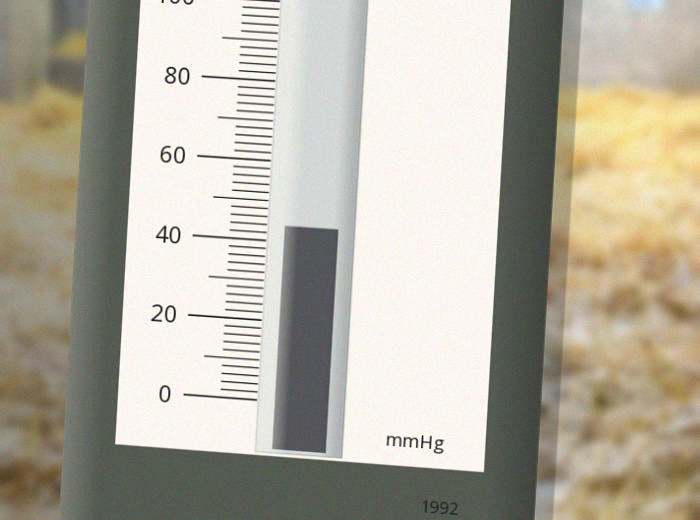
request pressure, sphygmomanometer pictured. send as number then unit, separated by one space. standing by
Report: 44 mmHg
